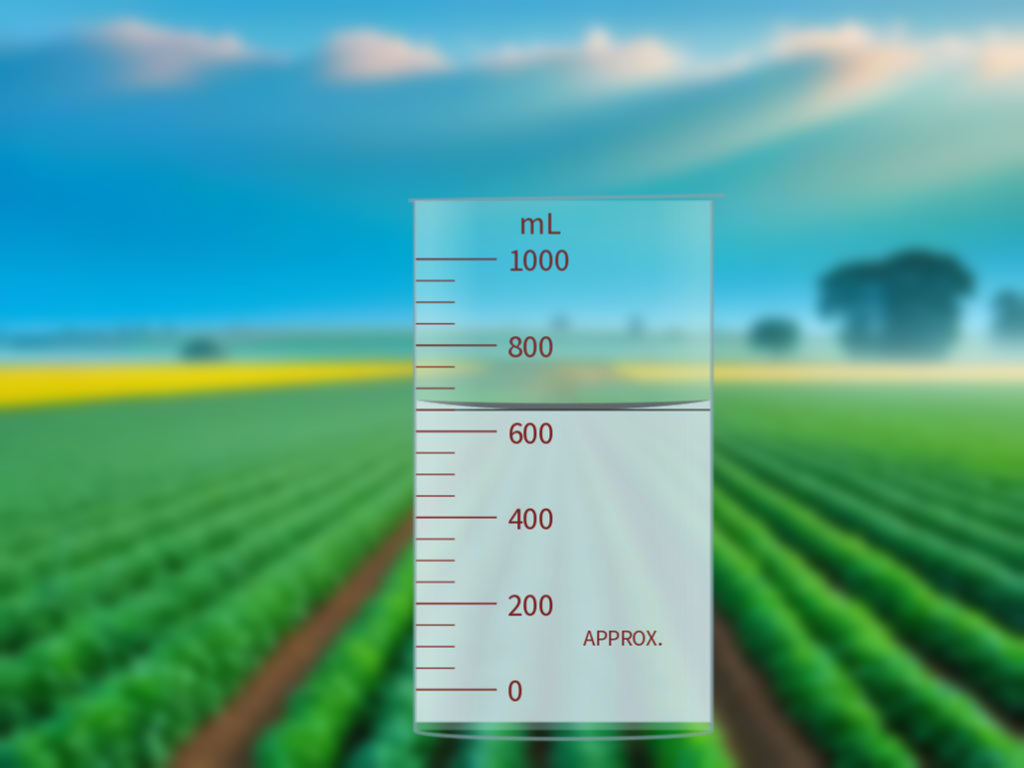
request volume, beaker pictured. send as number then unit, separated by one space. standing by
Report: 650 mL
